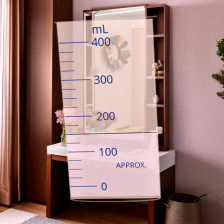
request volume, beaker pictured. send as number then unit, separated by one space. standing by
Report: 150 mL
